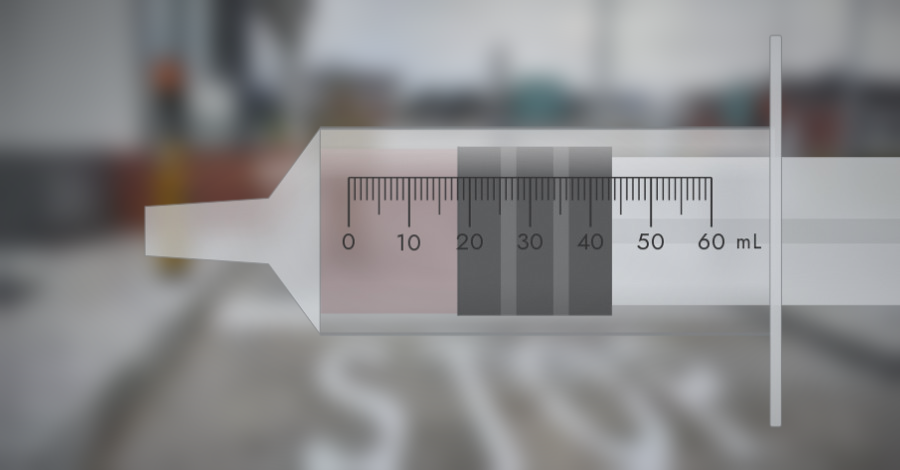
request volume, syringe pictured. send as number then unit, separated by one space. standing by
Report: 18 mL
